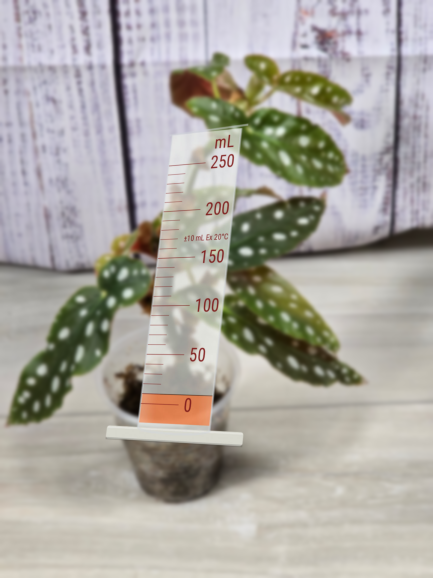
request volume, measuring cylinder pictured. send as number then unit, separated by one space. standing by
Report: 10 mL
